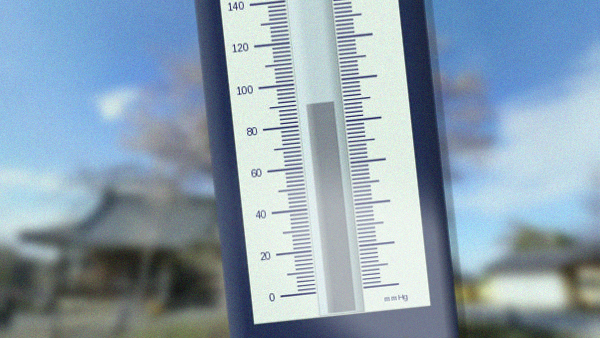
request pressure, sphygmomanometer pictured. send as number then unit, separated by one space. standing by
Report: 90 mmHg
